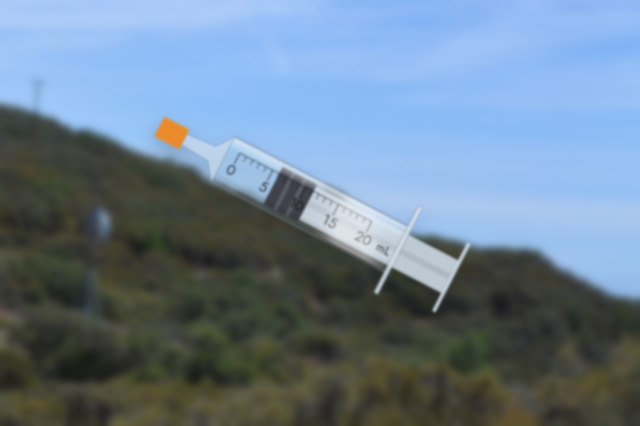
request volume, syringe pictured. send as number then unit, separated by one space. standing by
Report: 6 mL
